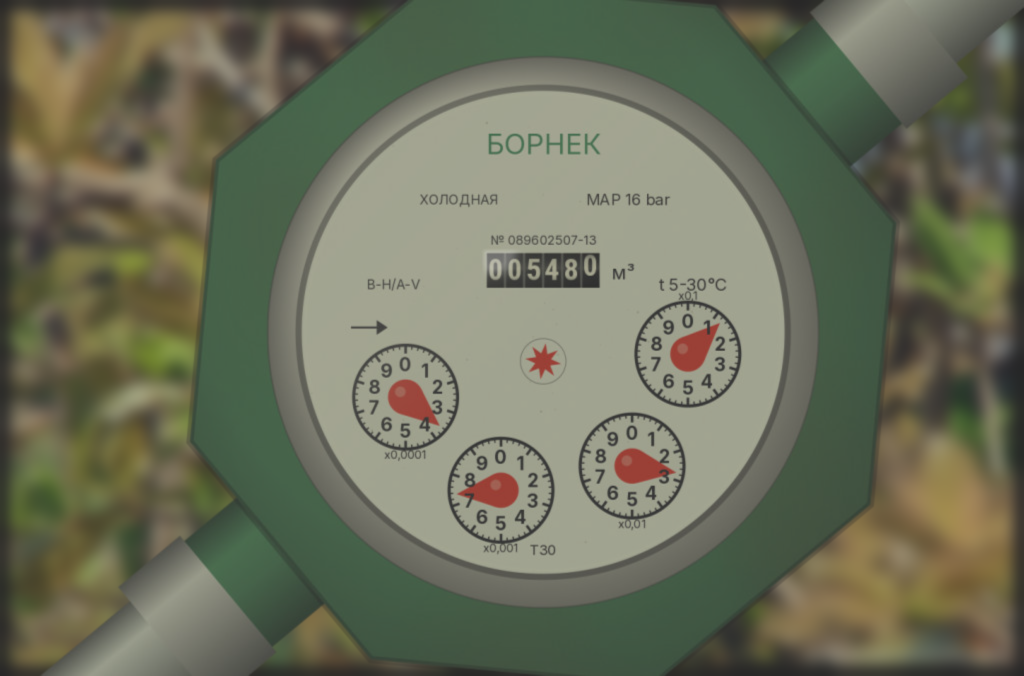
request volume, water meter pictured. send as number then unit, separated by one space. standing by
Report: 5480.1273 m³
